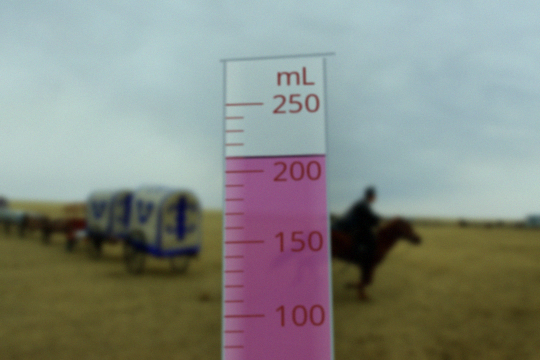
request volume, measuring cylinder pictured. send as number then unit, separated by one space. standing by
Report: 210 mL
